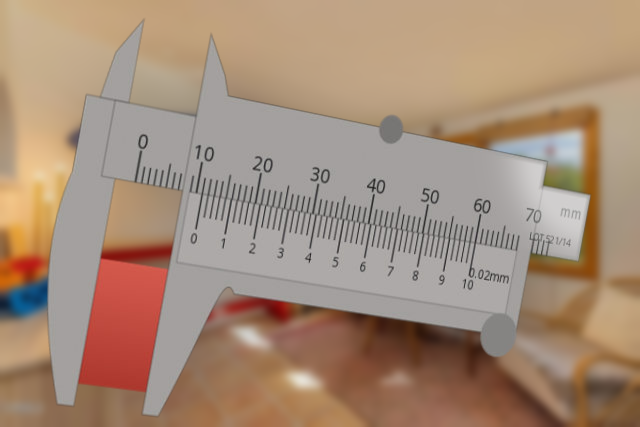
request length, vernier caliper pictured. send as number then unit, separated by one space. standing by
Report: 11.0 mm
